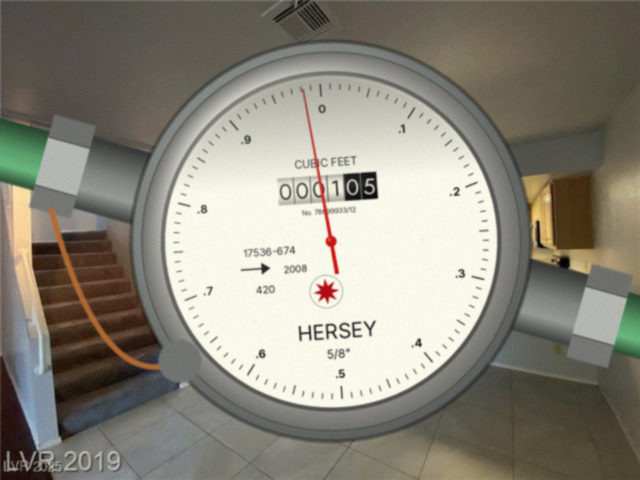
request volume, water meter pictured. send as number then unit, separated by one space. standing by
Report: 104.98 ft³
